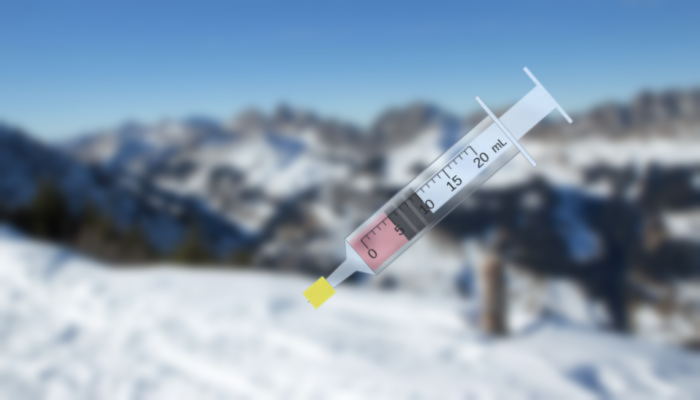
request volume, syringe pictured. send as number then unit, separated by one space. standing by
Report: 5 mL
